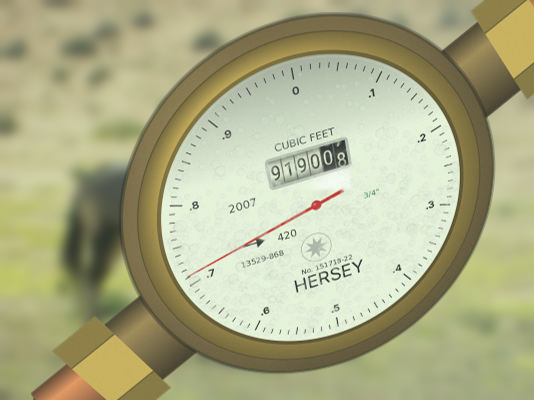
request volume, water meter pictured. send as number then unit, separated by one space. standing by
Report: 919007.71 ft³
